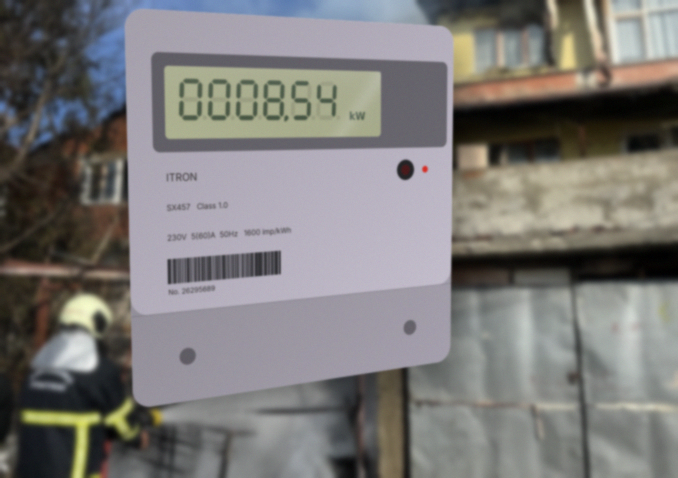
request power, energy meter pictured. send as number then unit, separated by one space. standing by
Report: 8.54 kW
